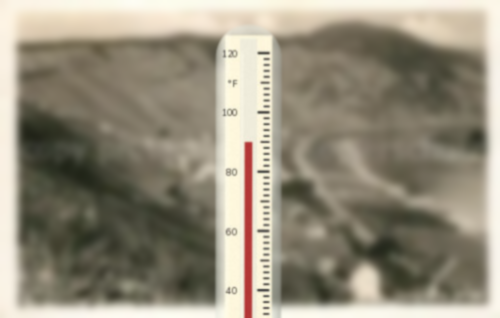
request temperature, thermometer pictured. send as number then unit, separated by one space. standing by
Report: 90 °F
